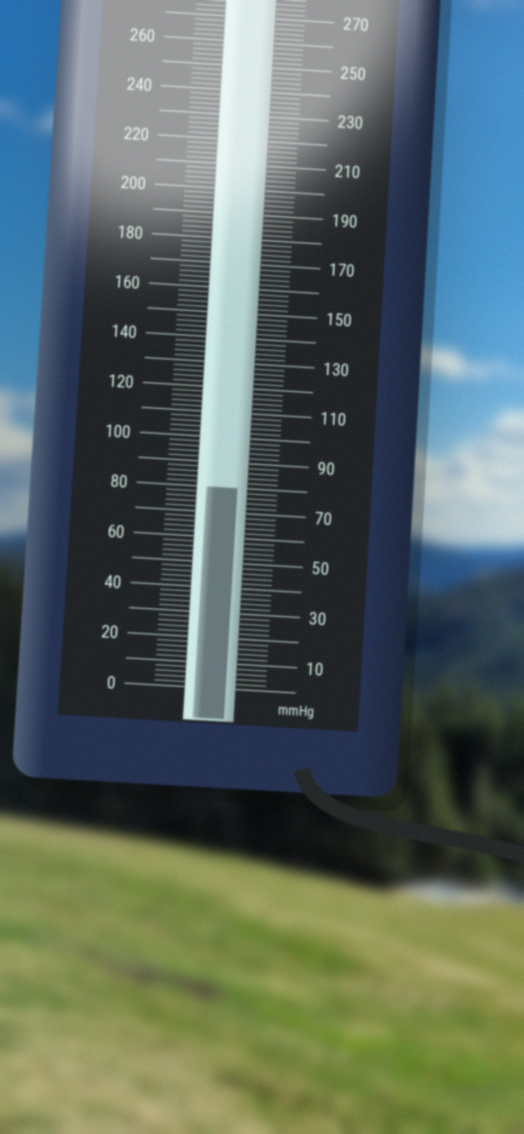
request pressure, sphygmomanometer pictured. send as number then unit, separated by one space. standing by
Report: 80 mmHg
